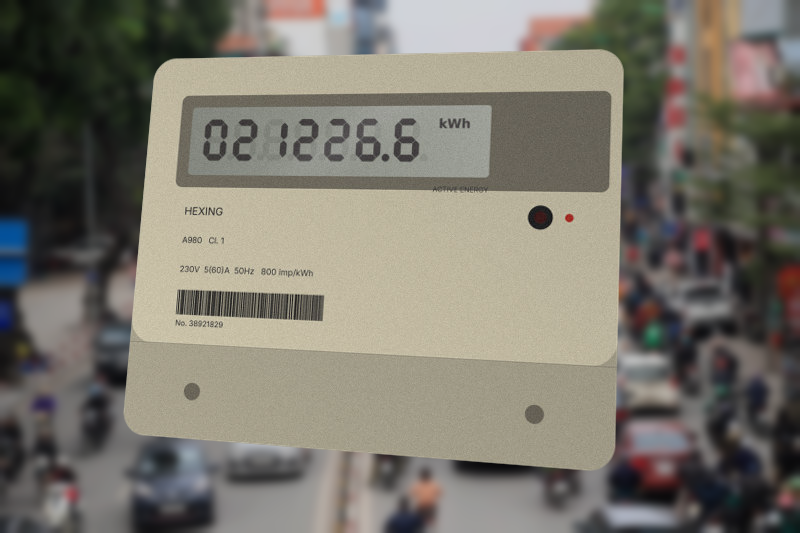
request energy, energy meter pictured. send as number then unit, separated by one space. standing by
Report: 21226.6 kWh
